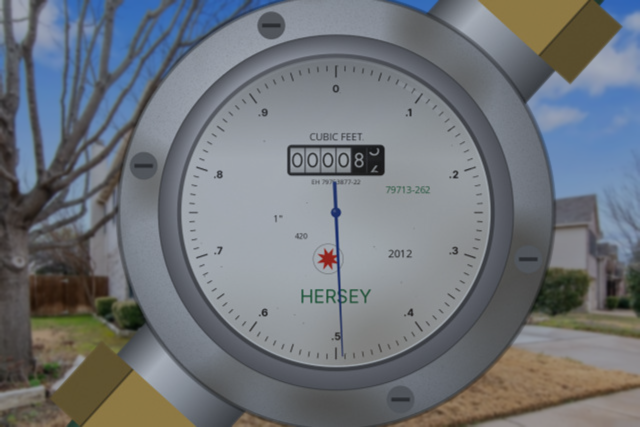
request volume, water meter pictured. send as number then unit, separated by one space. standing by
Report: 85.49 ft³
